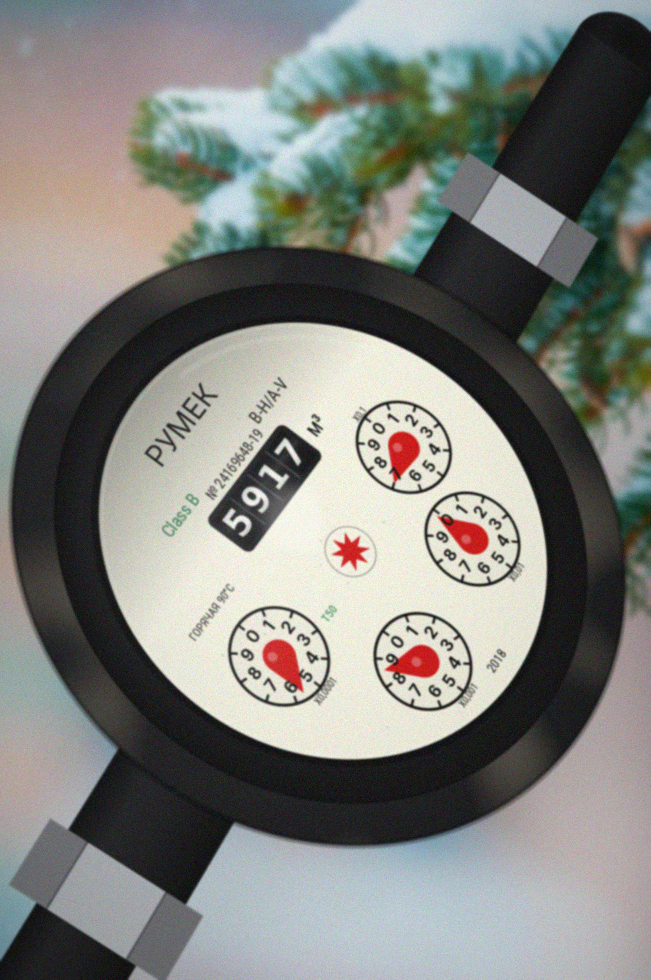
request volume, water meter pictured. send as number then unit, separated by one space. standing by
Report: 5917.6985 m³
